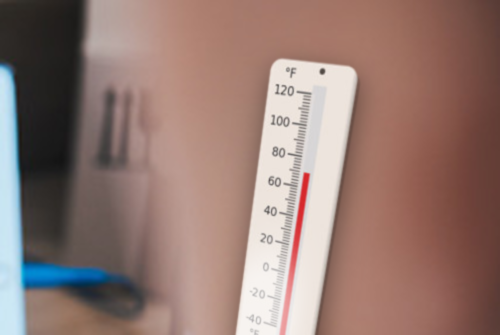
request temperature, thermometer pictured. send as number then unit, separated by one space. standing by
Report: 70 °F
